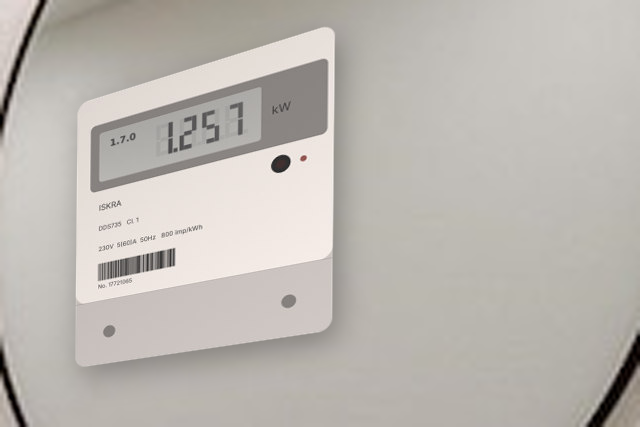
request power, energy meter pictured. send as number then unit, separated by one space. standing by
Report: 1.257 kW
